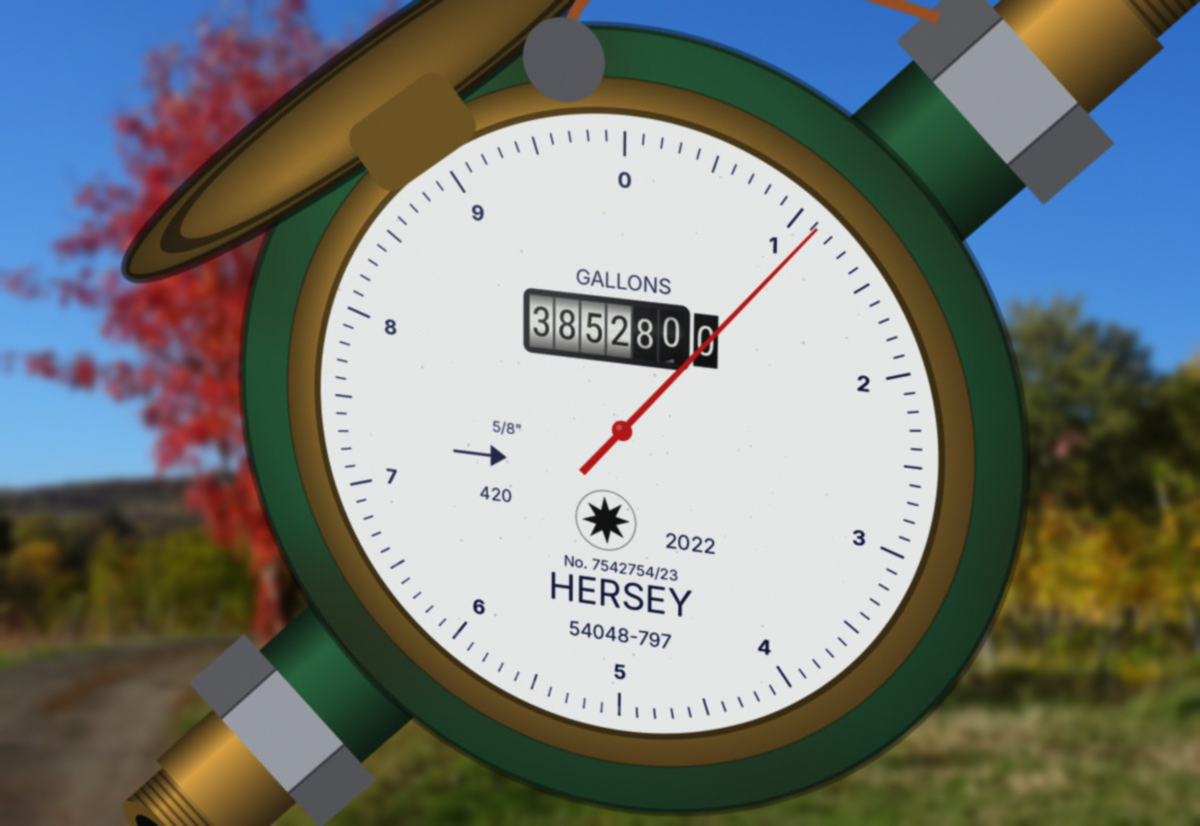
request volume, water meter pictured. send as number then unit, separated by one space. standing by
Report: 3852801.1 gal
